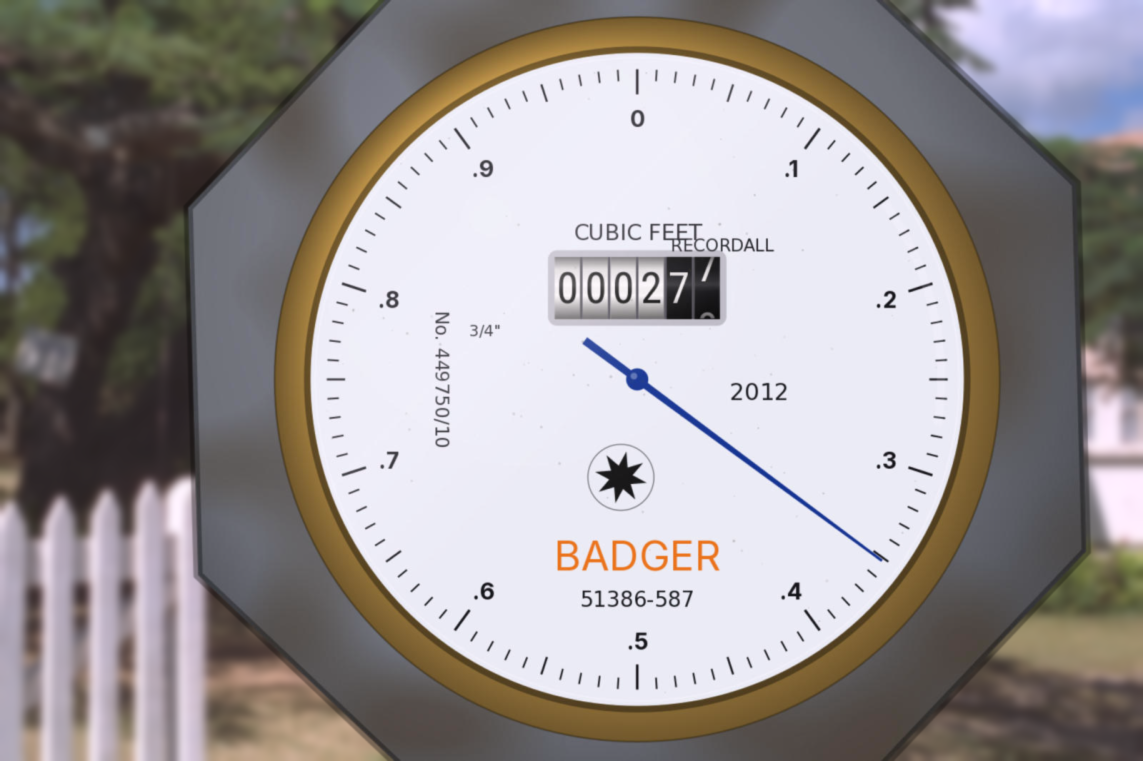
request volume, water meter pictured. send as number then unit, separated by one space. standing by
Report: 277.35 ft³
